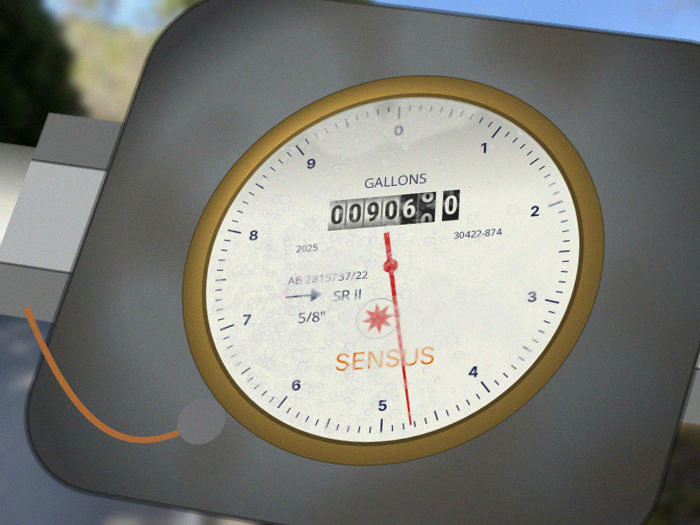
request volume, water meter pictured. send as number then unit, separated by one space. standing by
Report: 90684.7 gal
